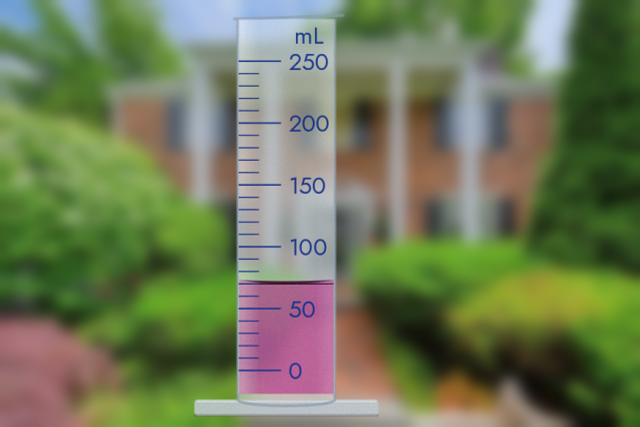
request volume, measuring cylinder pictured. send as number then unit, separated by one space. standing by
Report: 70 mL
